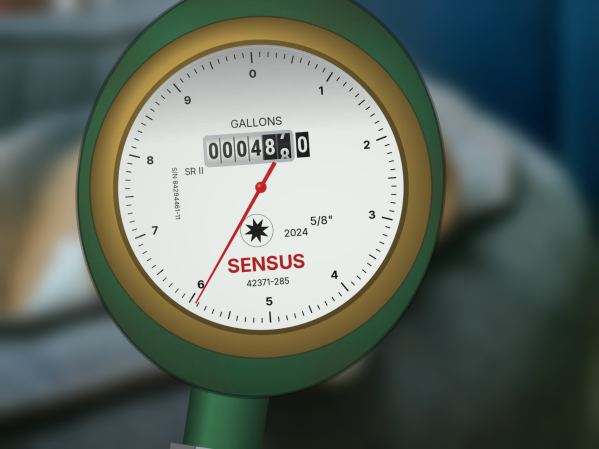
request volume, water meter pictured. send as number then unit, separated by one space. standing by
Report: 4875.9 gal
